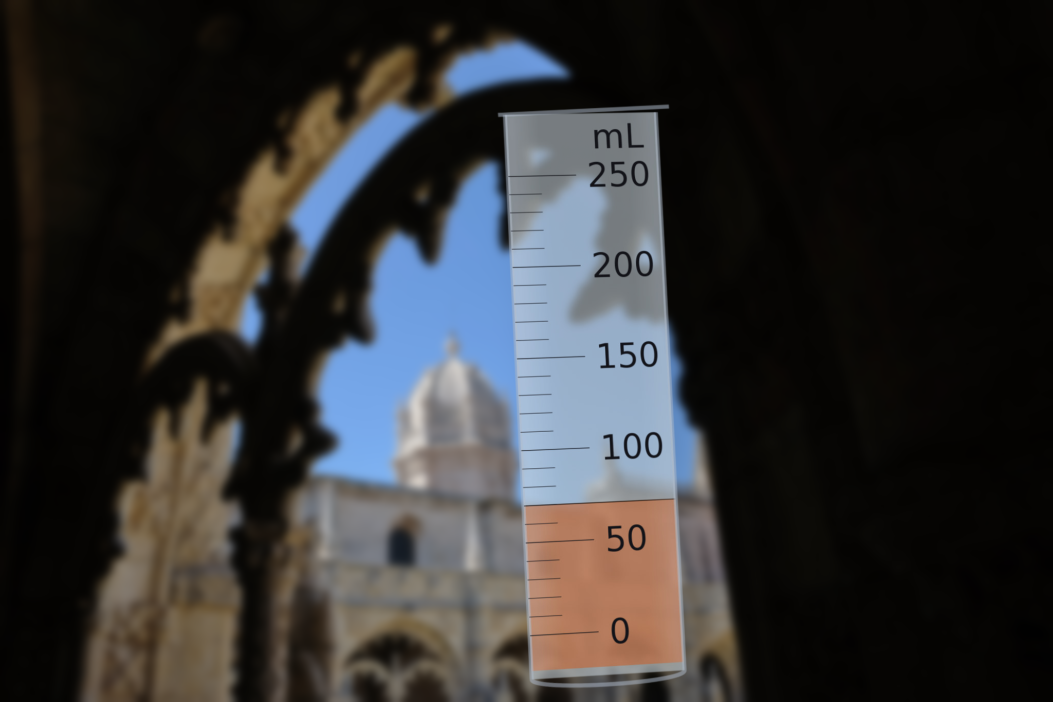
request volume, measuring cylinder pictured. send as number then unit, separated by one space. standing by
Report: 70 mL
